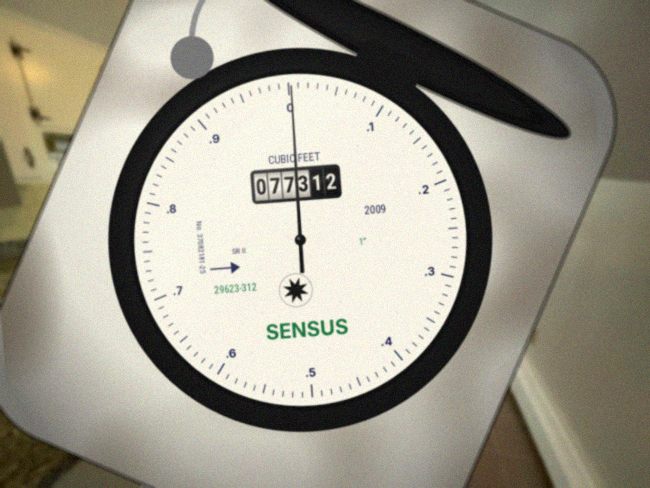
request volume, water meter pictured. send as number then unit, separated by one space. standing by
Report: 77312.00 ft³
